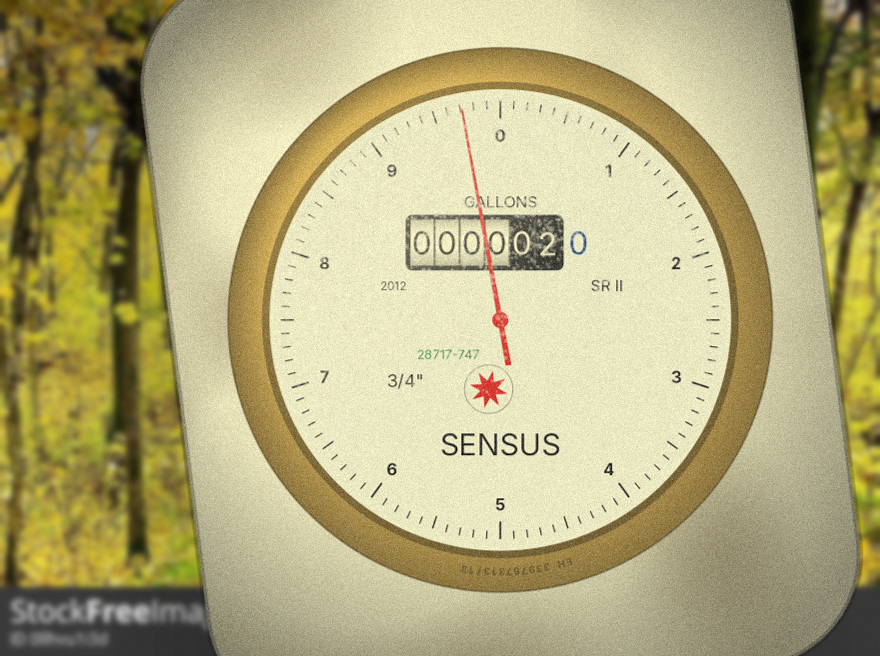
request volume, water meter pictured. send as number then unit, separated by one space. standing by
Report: 19.7 gal
